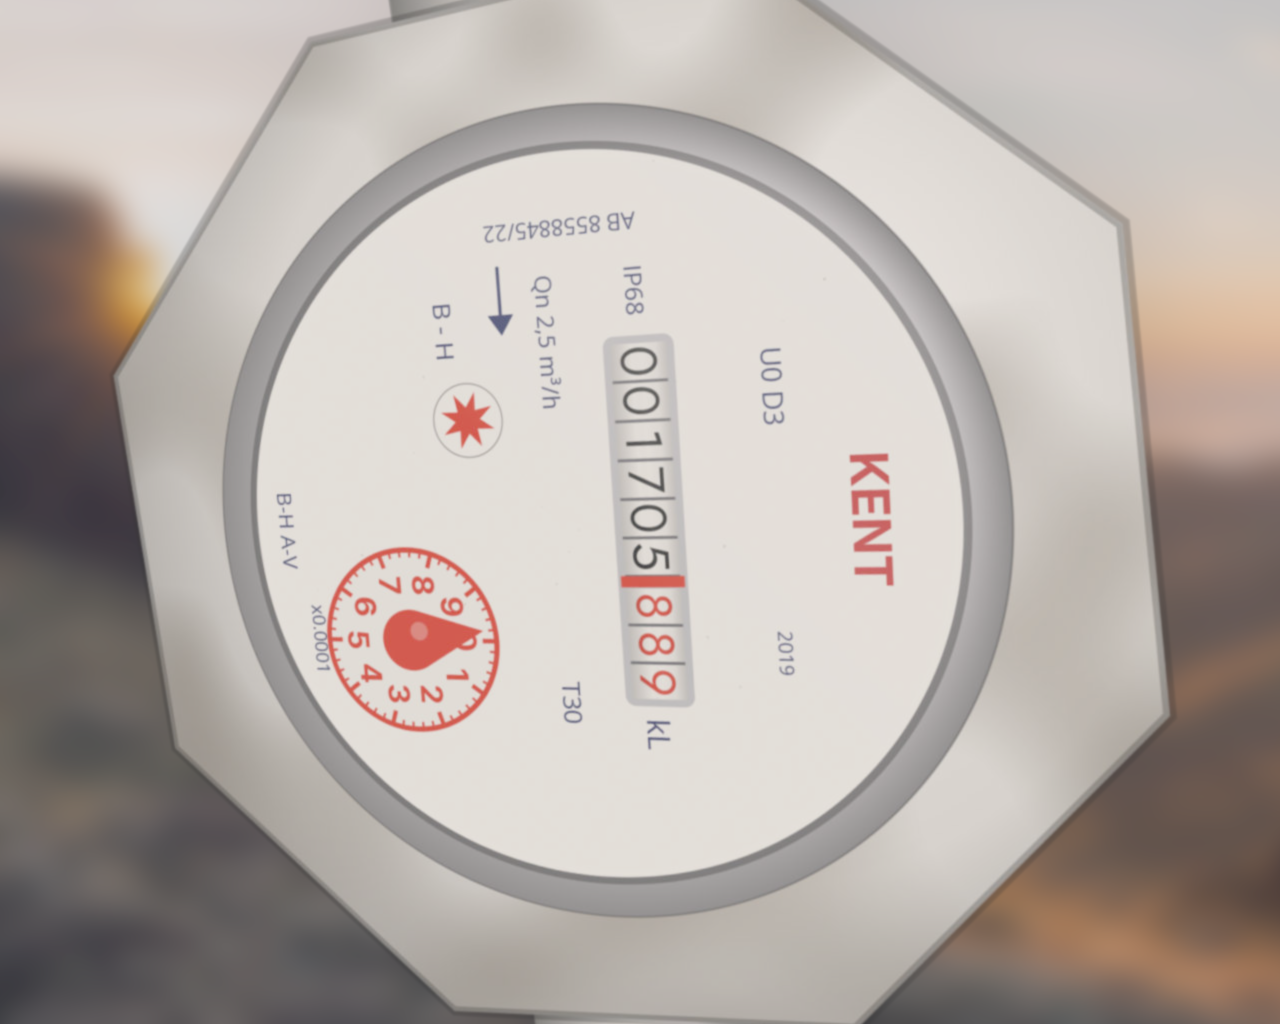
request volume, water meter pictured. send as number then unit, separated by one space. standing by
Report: 1705.8889 kL
